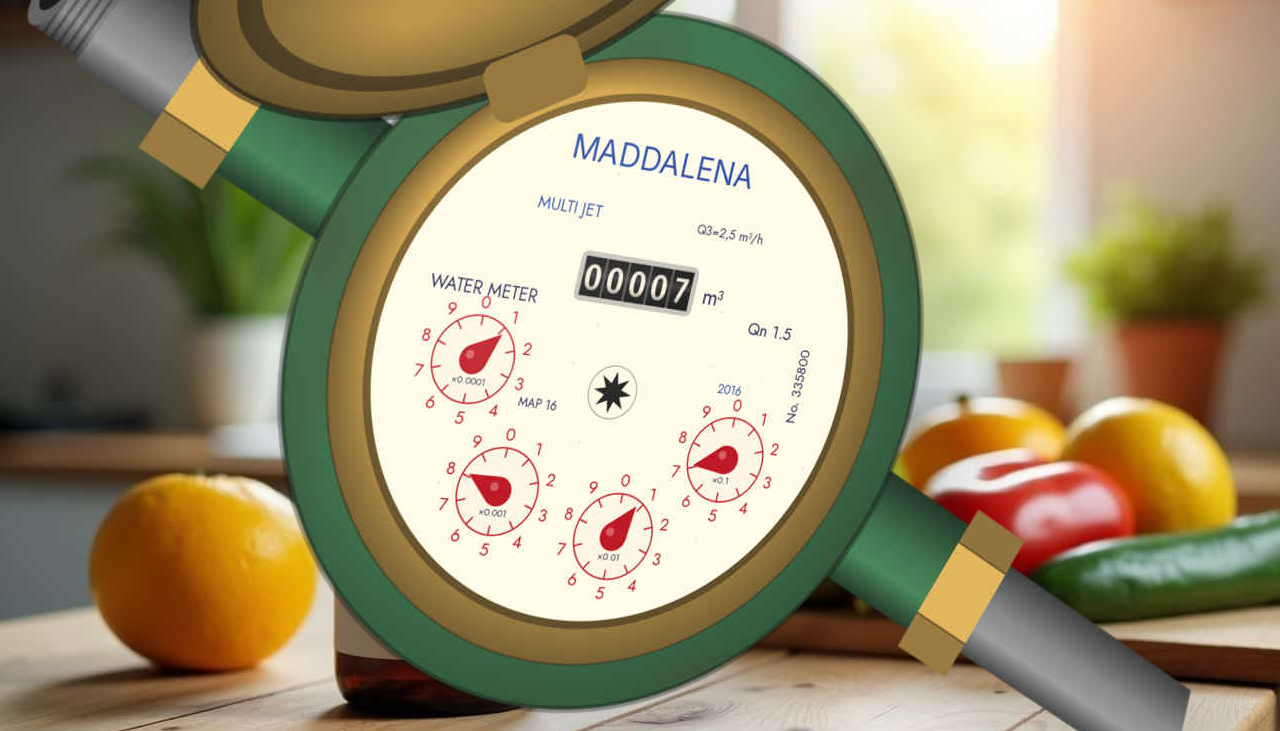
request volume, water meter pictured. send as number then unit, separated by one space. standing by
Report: 7.7081 m³
